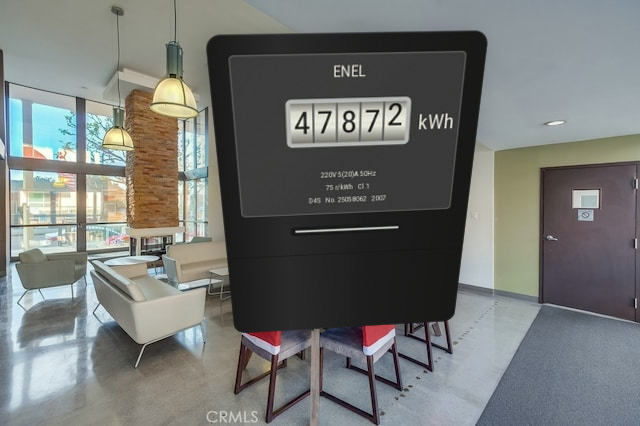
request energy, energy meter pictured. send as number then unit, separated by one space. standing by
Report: 47872 kWh
